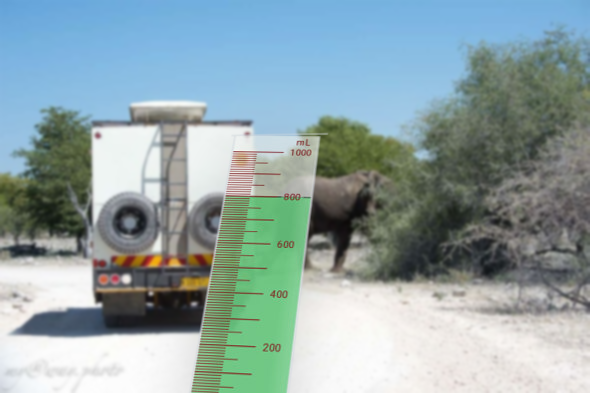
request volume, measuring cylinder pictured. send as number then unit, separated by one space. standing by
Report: 800 mL
